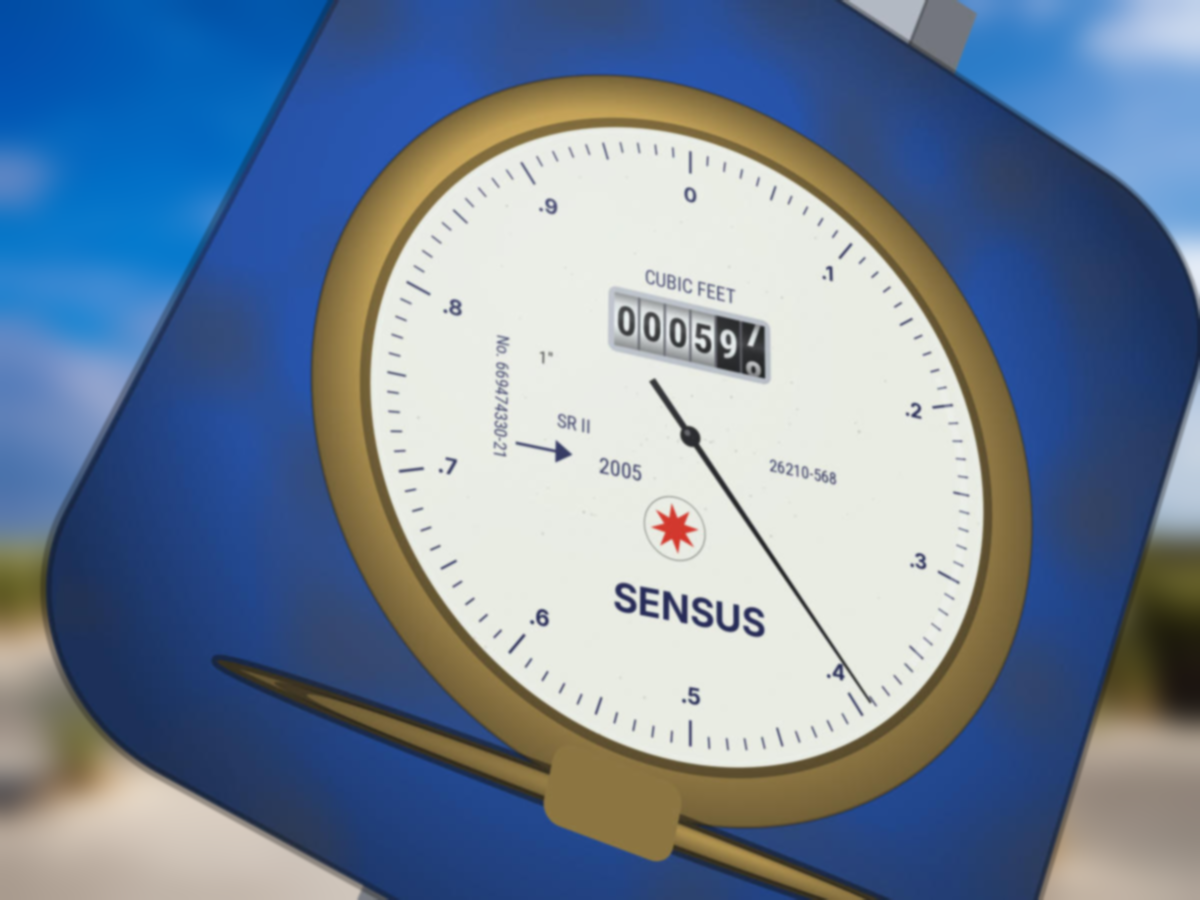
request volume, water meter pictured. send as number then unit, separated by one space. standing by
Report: 597.39 ft³
